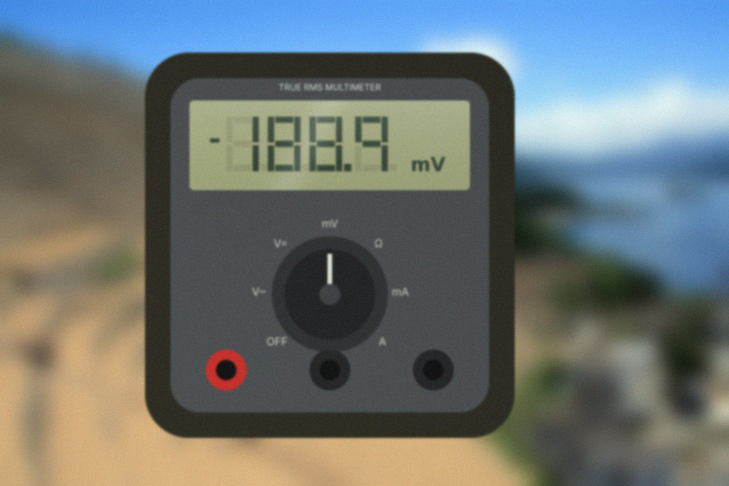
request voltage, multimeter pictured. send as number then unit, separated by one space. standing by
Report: -188.9 mV
